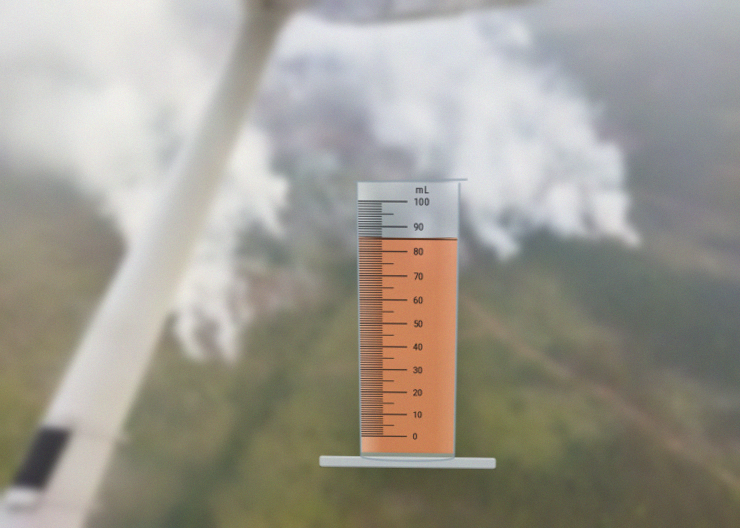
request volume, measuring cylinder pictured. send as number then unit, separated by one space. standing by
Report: 85 mL
